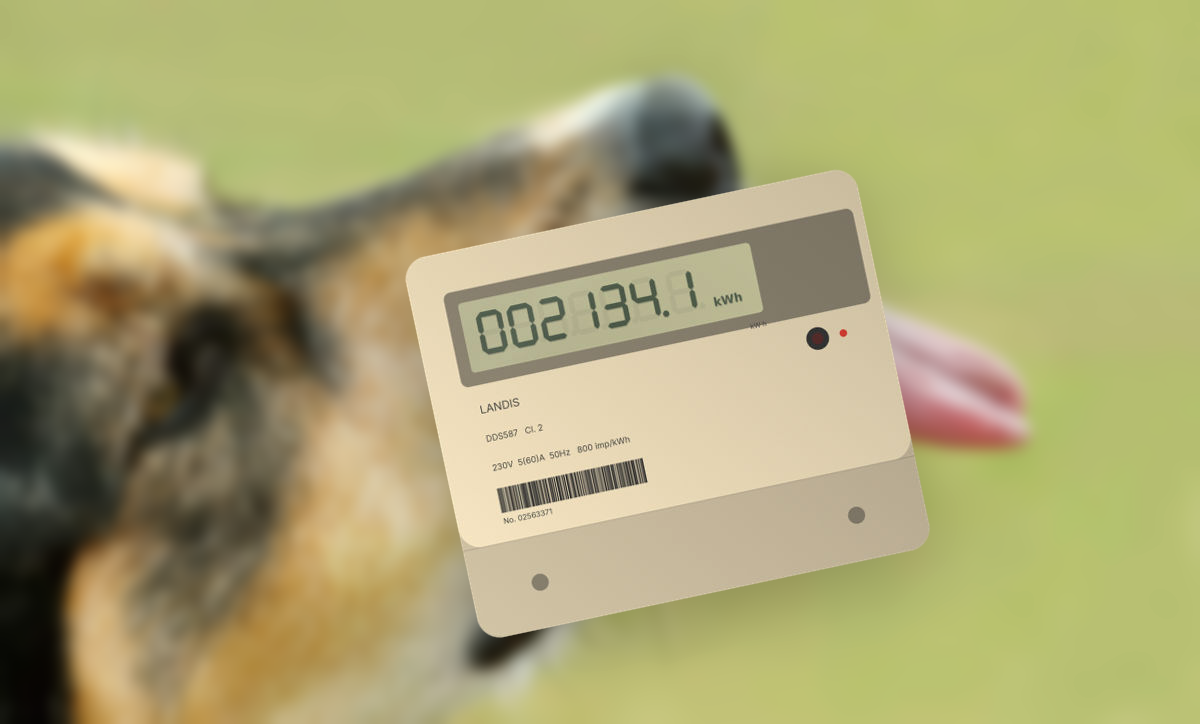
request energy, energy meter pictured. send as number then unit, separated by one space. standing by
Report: 2134.1 kWh
